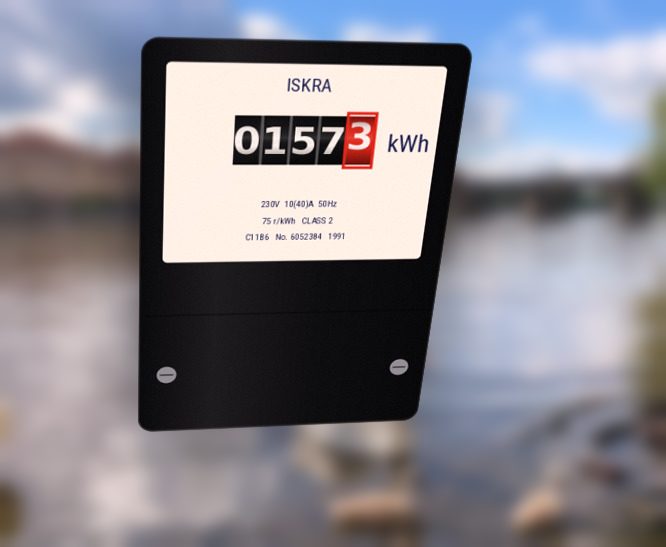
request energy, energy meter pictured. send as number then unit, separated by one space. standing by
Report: 157.3 kWh
